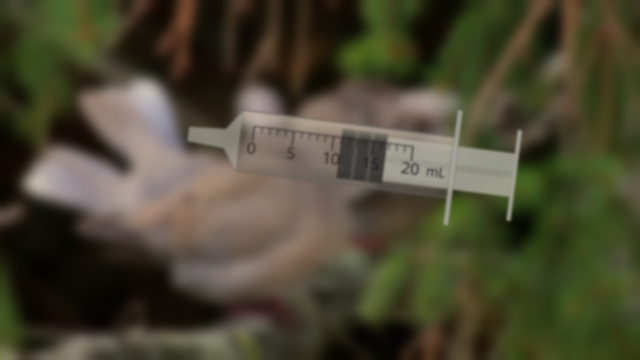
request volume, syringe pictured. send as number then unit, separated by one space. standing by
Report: 11 mL
